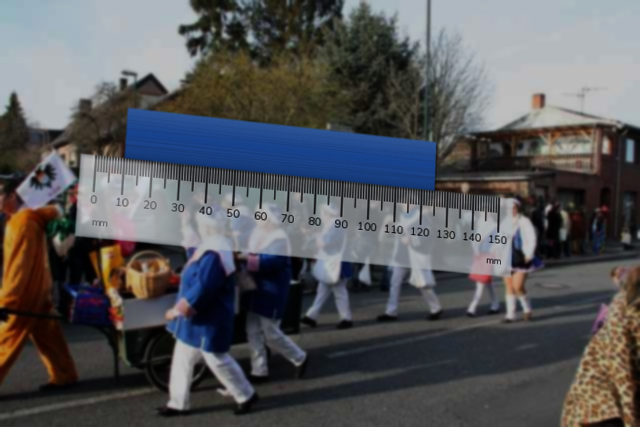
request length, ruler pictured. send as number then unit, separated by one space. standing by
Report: 115 mm
